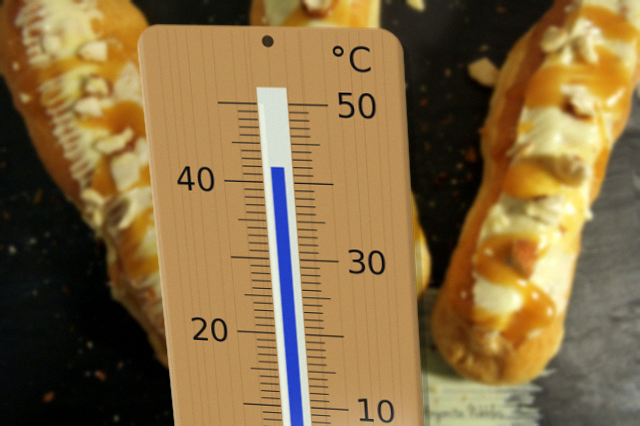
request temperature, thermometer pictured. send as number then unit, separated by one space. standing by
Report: 42 °C
